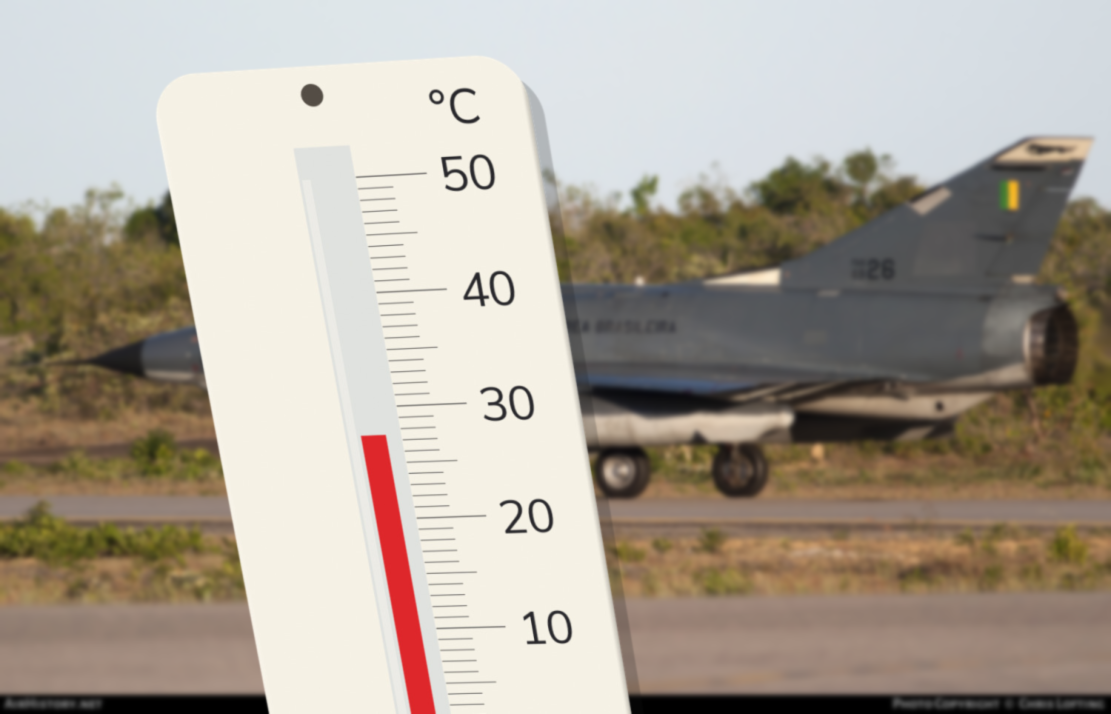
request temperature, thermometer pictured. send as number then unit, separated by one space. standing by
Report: 27.5 °C
